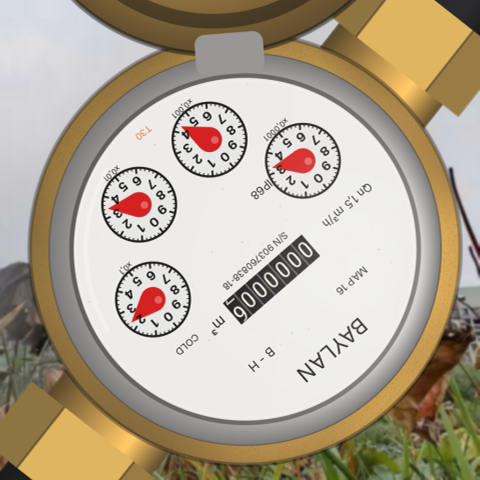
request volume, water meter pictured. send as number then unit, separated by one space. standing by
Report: 6.2343 m³
